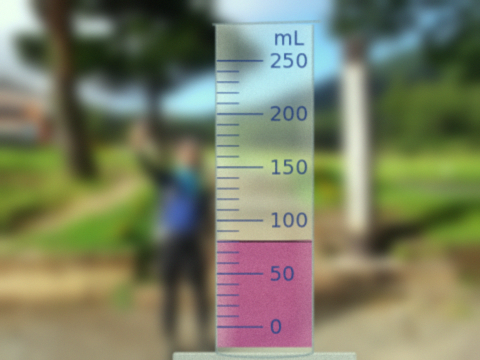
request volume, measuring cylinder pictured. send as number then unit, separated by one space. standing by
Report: 80 mL
